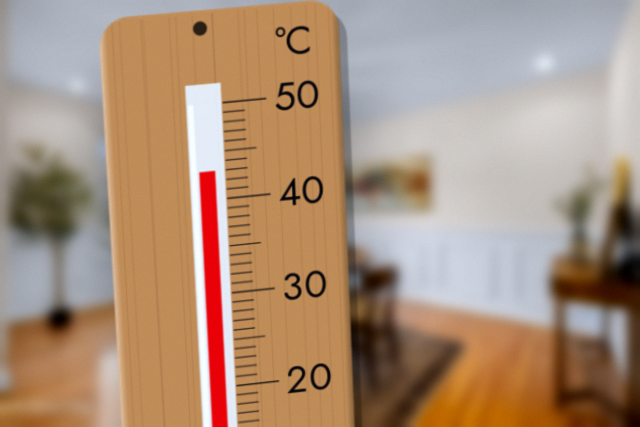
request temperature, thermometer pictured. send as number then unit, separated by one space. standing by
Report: 43 °C
